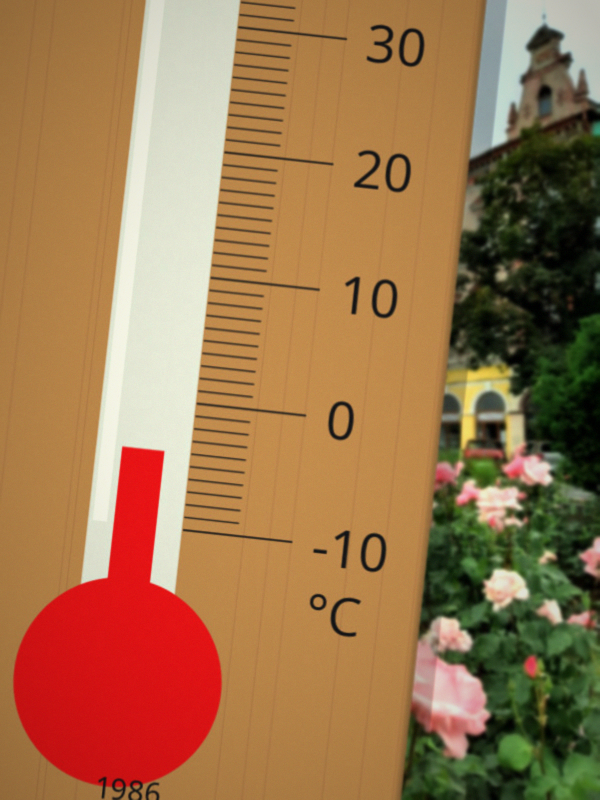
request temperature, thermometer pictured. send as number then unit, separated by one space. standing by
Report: -4 °C
